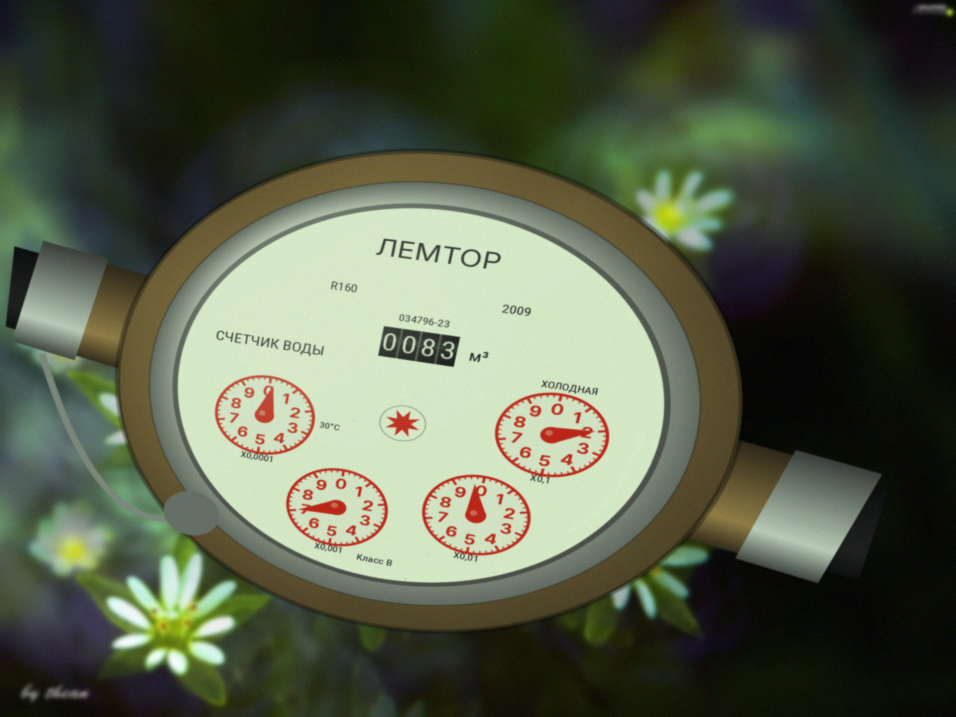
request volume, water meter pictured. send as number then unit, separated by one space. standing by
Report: 83.1970 m³
